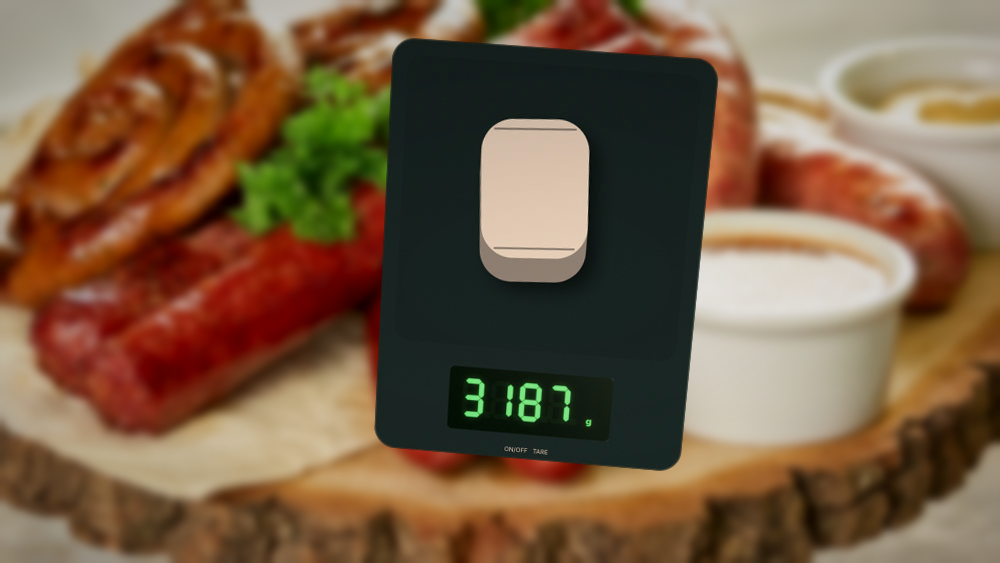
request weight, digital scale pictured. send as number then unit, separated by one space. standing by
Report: 3187 g
